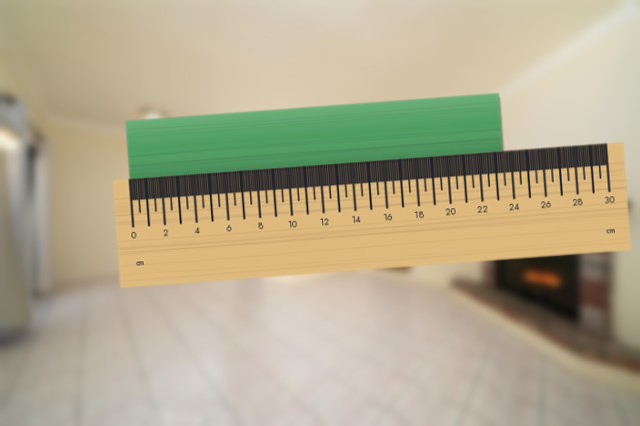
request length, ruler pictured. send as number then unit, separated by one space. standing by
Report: 23.5 cm
